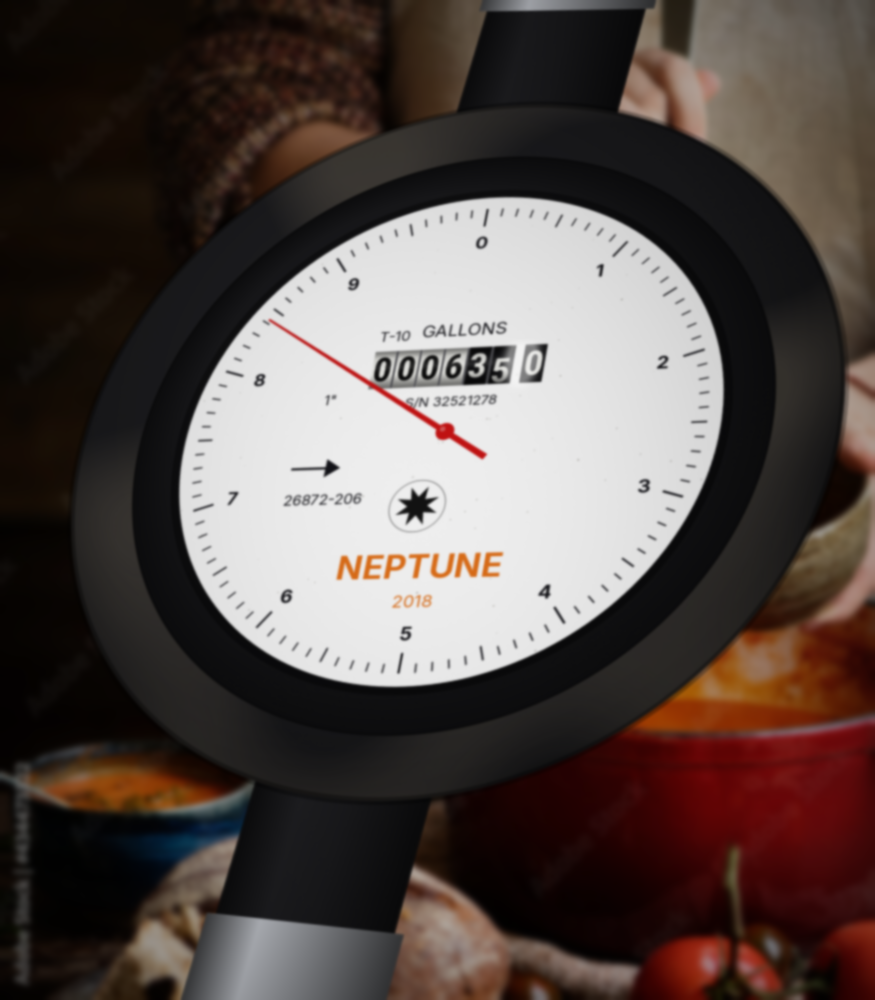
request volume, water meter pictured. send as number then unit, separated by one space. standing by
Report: 6348.4 gal
